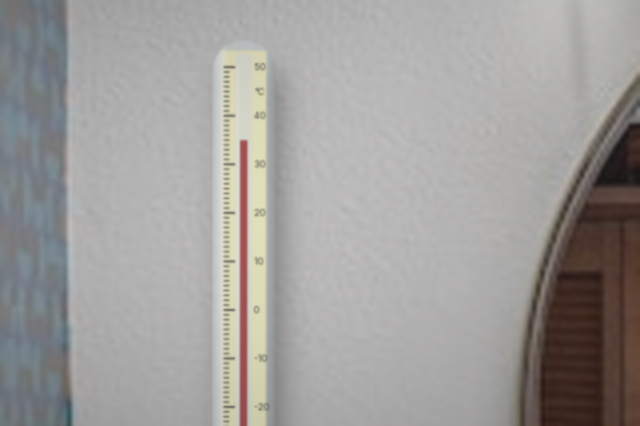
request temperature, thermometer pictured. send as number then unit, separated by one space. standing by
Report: 35 °C
